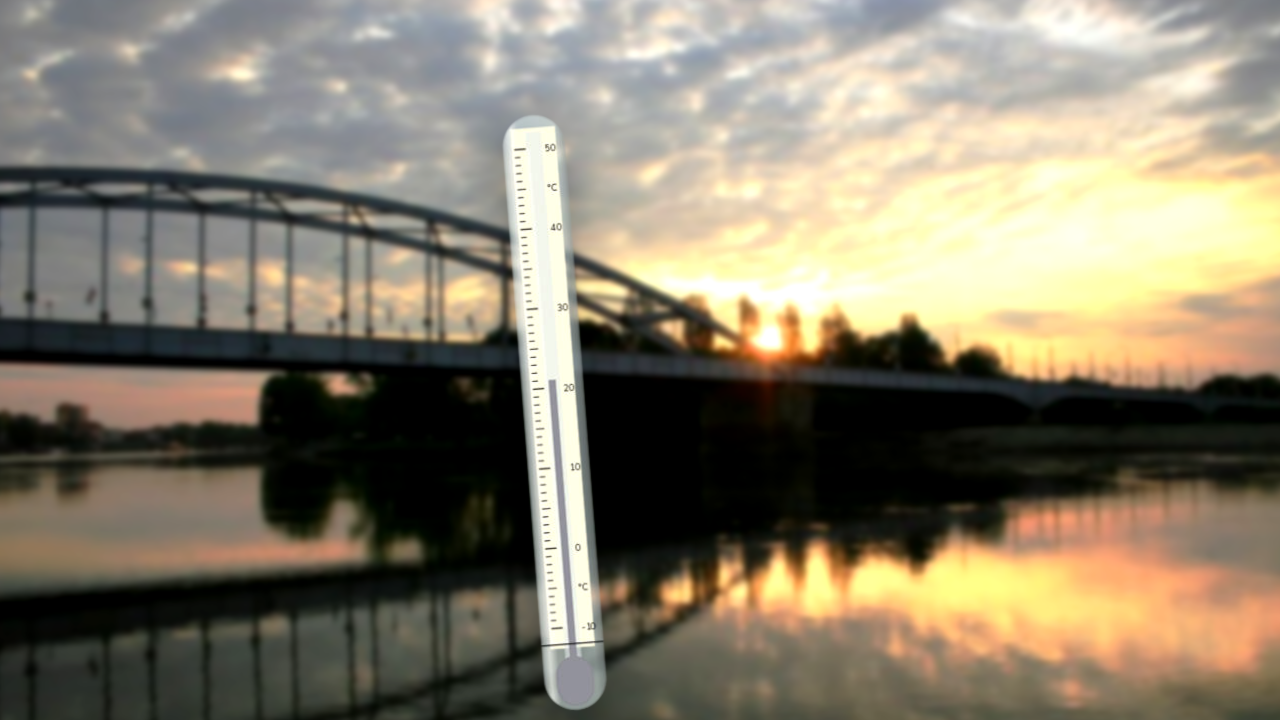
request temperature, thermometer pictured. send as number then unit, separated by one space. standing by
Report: 21 °C
